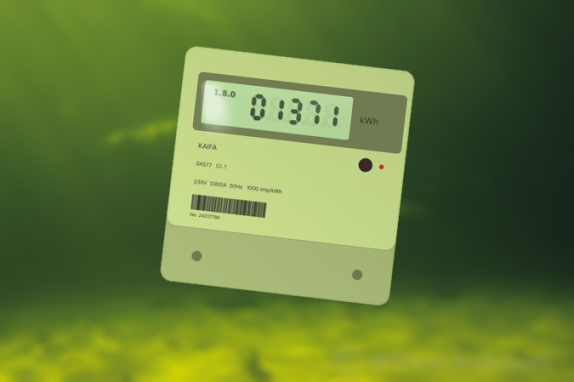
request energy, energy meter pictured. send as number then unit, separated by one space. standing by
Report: 1371 kWh
